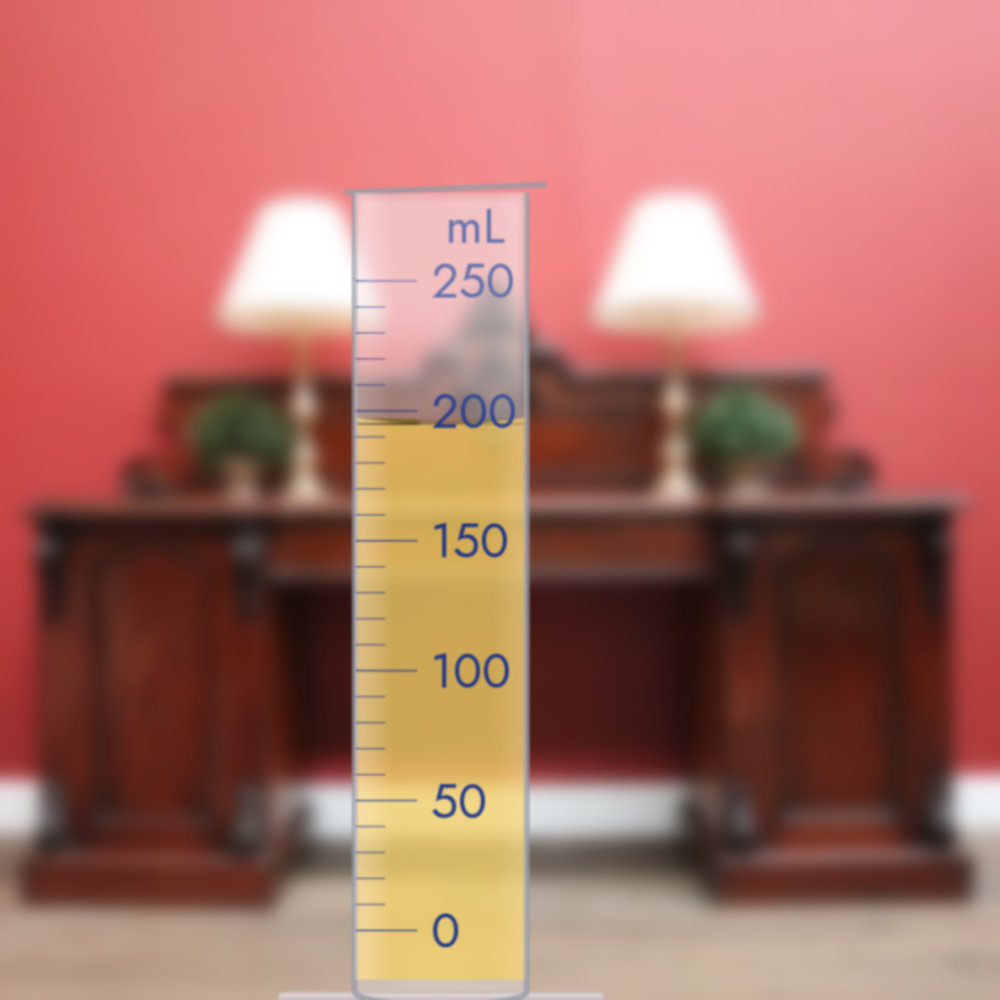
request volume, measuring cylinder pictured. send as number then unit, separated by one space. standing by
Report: 195 mL
